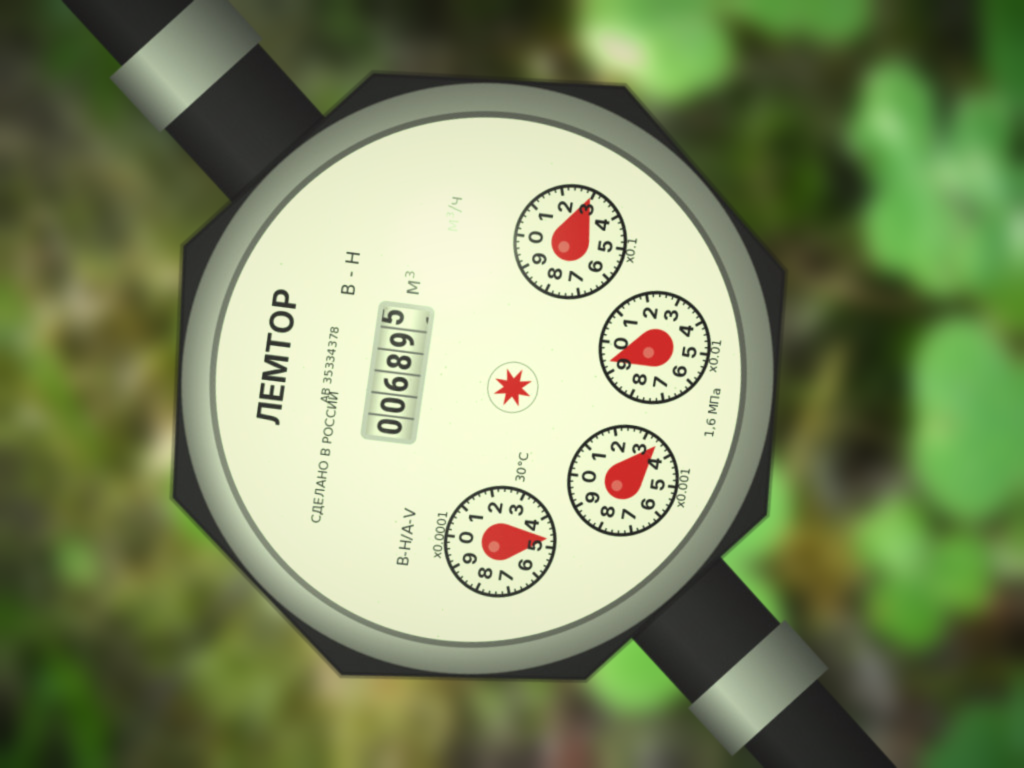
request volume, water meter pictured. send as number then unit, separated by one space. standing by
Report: 6895.2934 m³
